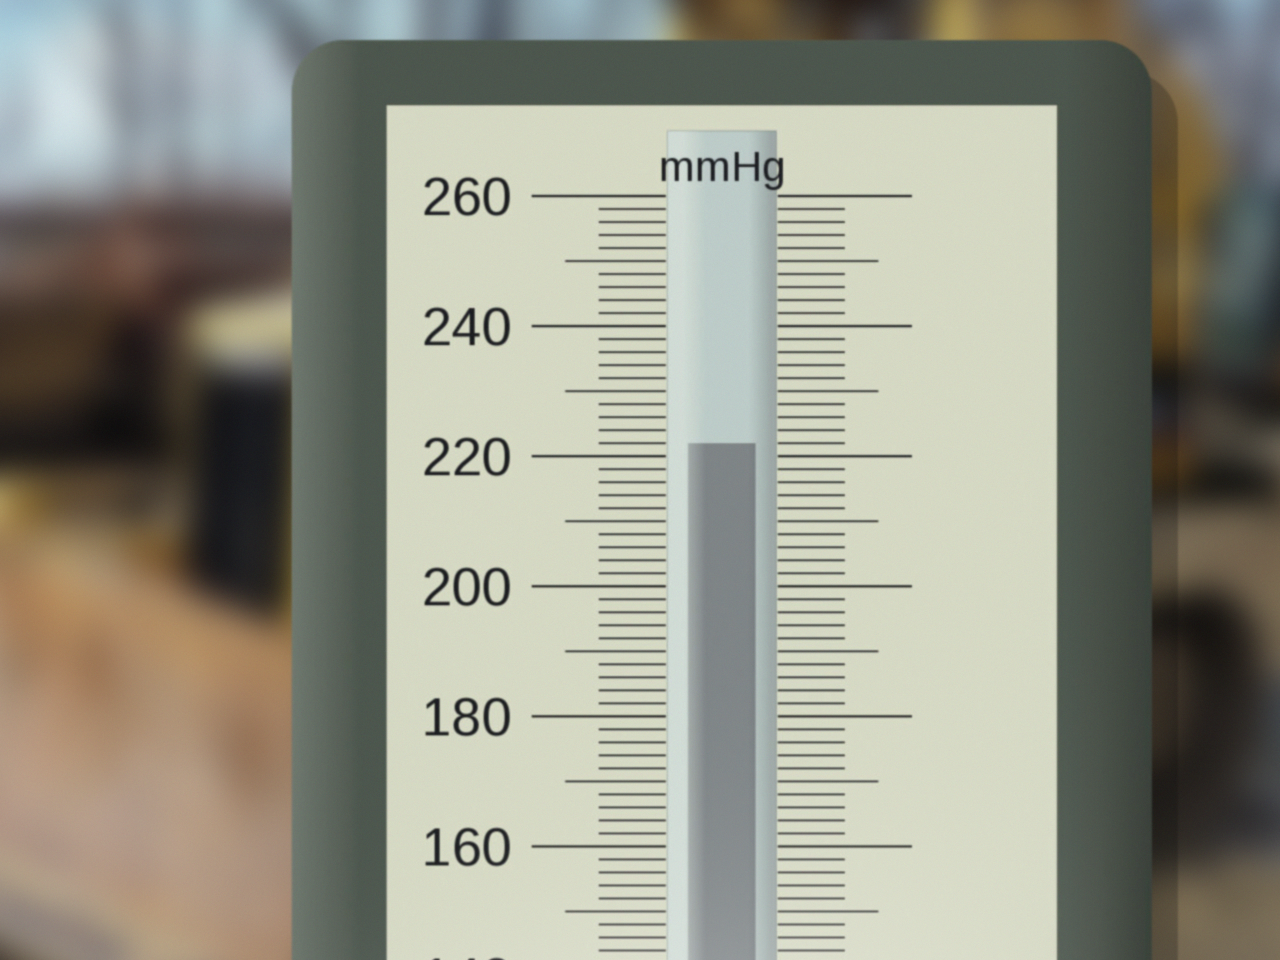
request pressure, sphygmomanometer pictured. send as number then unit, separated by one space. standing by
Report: 222 mmHg
